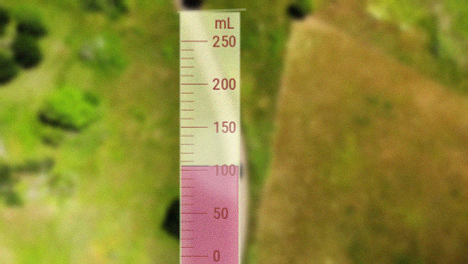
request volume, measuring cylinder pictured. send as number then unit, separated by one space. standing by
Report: 105 mL
